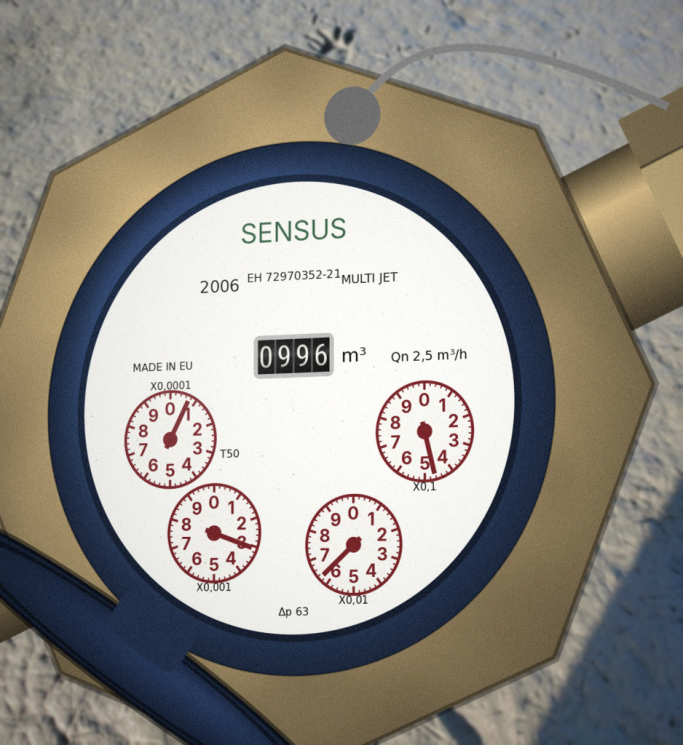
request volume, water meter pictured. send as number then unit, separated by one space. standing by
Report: 996.4630 m³
